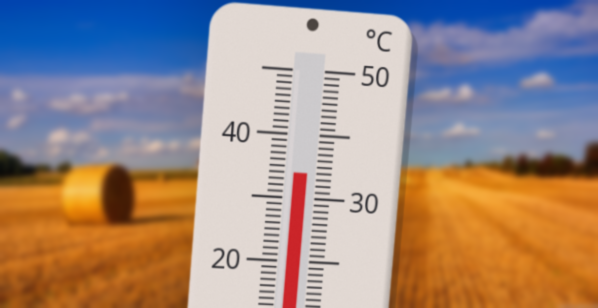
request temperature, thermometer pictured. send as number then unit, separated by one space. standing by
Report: 34 °C
